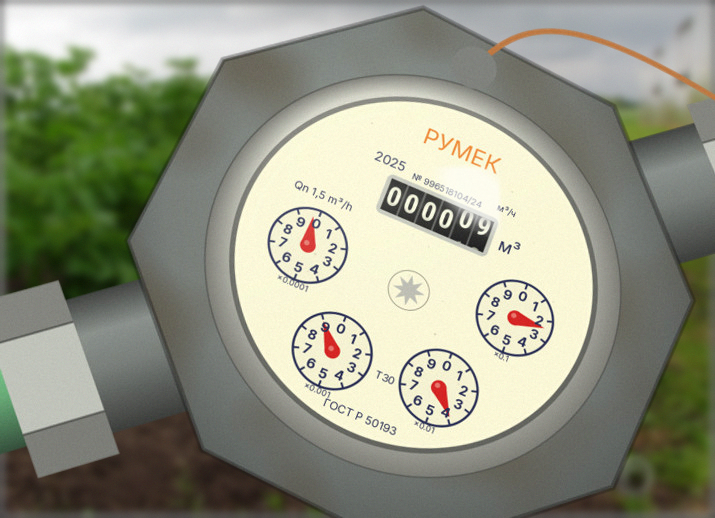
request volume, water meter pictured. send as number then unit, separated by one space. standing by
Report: 9.2389 m³
